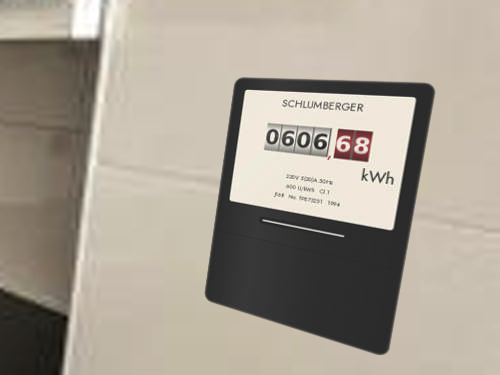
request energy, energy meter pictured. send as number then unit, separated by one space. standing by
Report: 606.68 kWh
